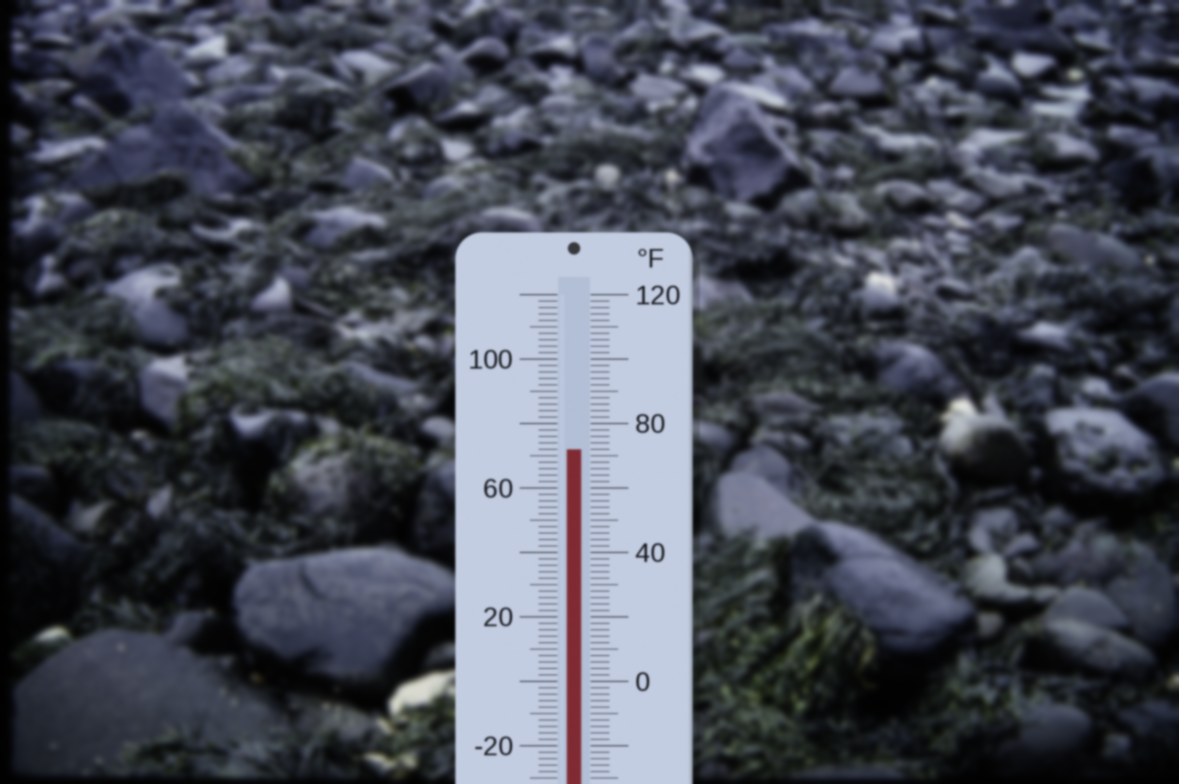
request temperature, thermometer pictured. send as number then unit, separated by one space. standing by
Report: 72 °F
